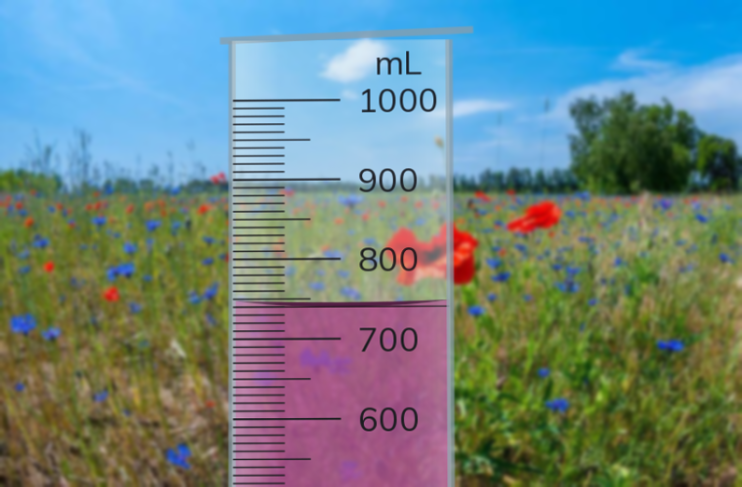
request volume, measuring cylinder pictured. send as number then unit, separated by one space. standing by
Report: 740 mL
